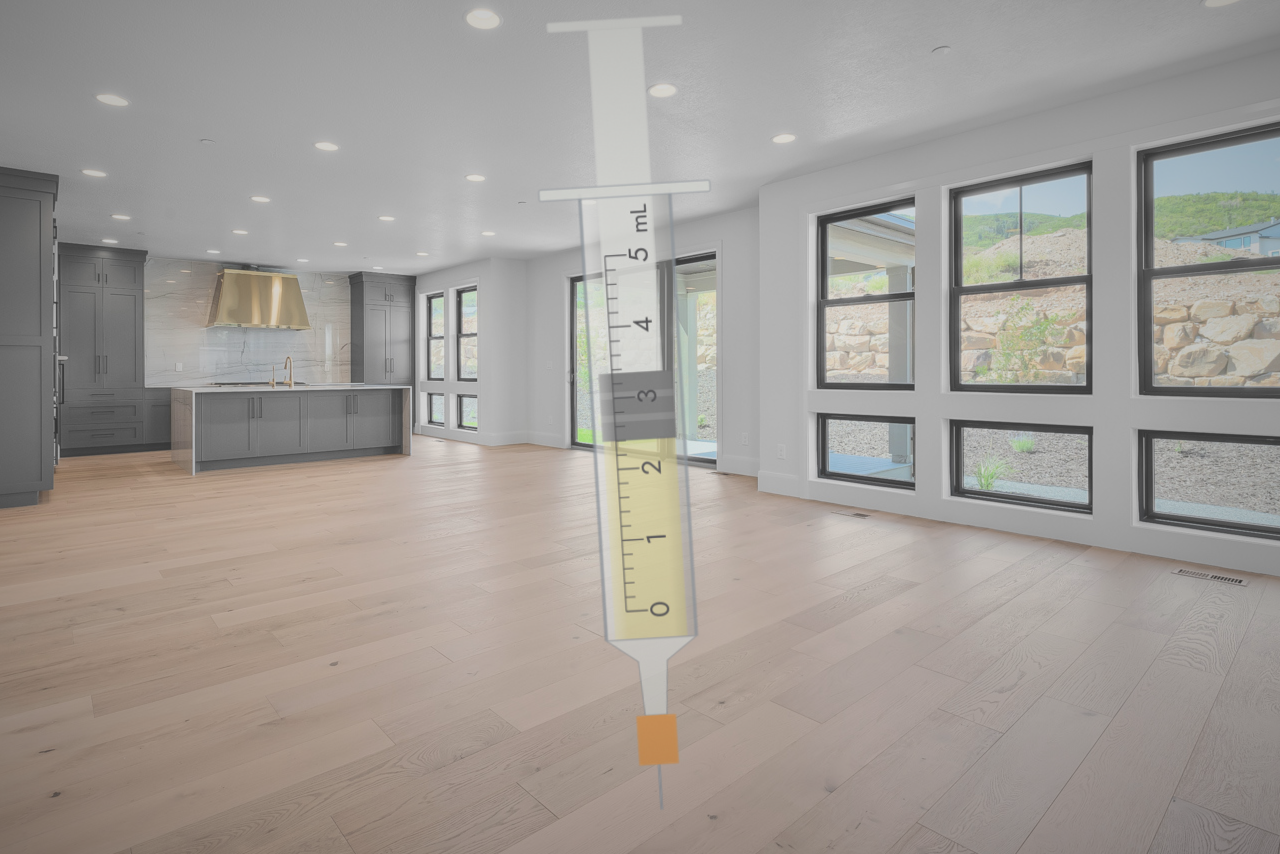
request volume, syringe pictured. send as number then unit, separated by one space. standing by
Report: 2.4 mL
